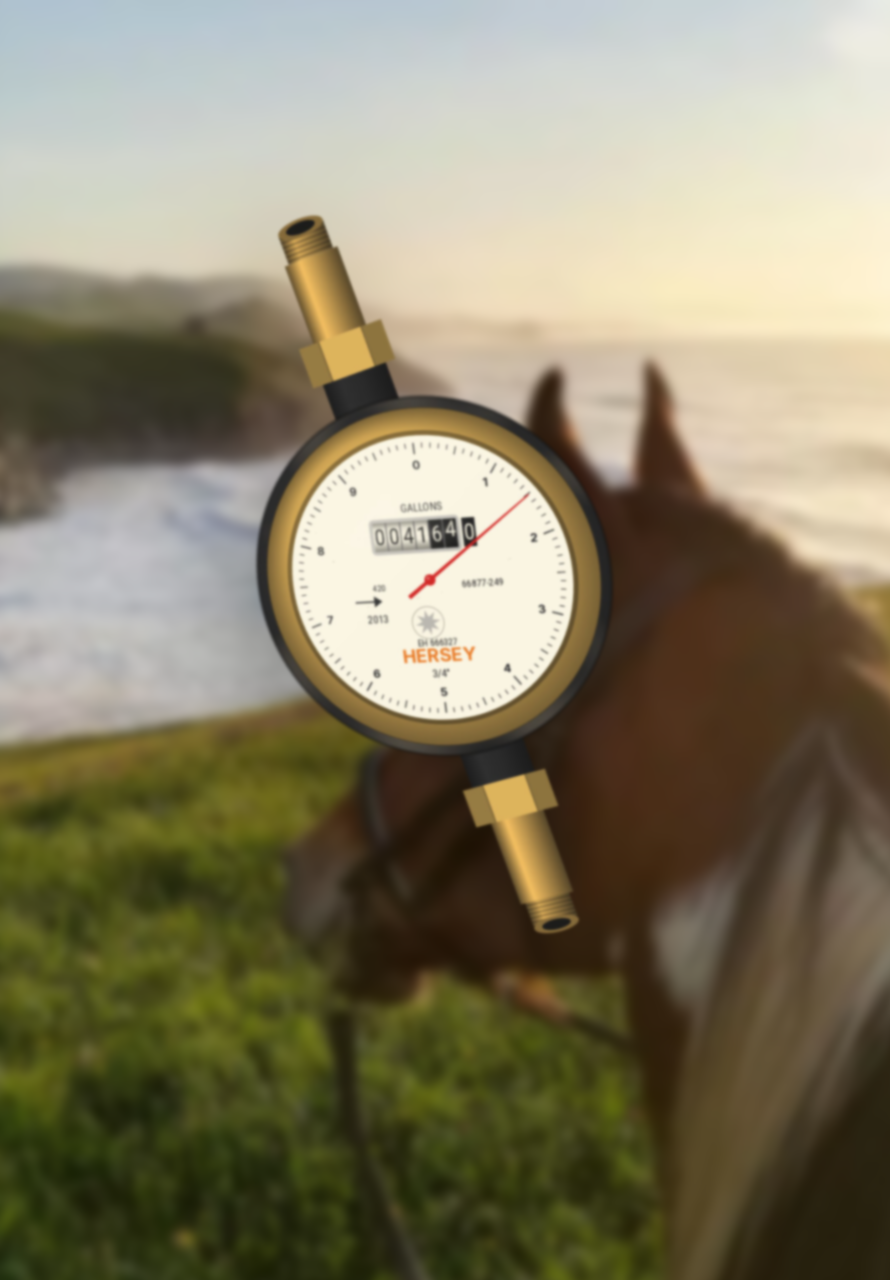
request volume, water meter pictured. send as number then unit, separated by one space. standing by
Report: 41641.5 gal
